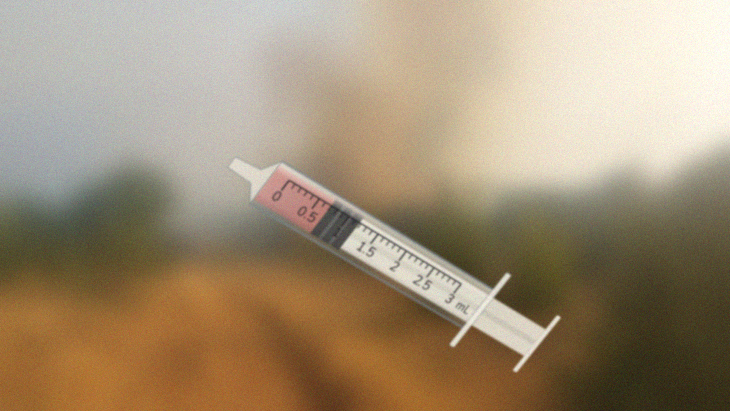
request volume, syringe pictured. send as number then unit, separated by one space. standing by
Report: 0.7 mL
